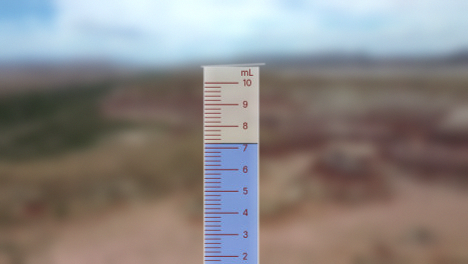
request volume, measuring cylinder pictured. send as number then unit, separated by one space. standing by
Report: 7.2 mL
